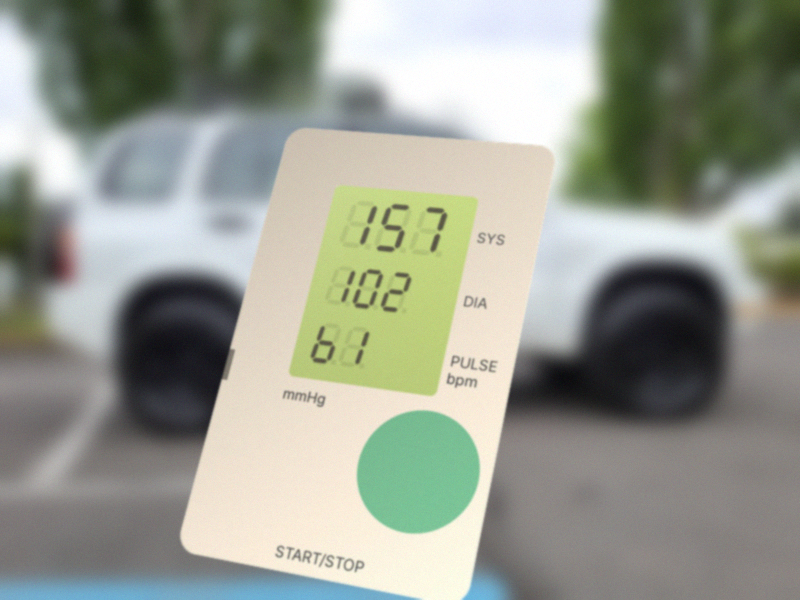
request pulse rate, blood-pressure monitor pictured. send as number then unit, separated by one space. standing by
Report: 61 bpm
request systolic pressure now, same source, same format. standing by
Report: 157 mmHg
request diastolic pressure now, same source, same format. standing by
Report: 102 mmHg
